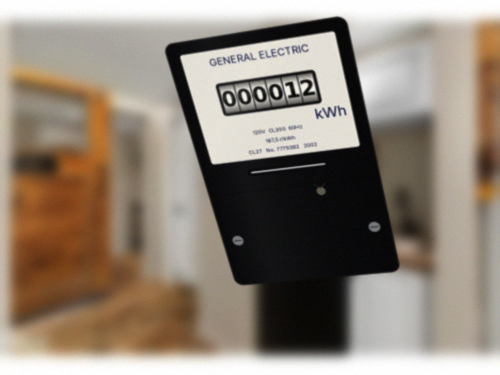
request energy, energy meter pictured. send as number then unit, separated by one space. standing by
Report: 12 kWh
